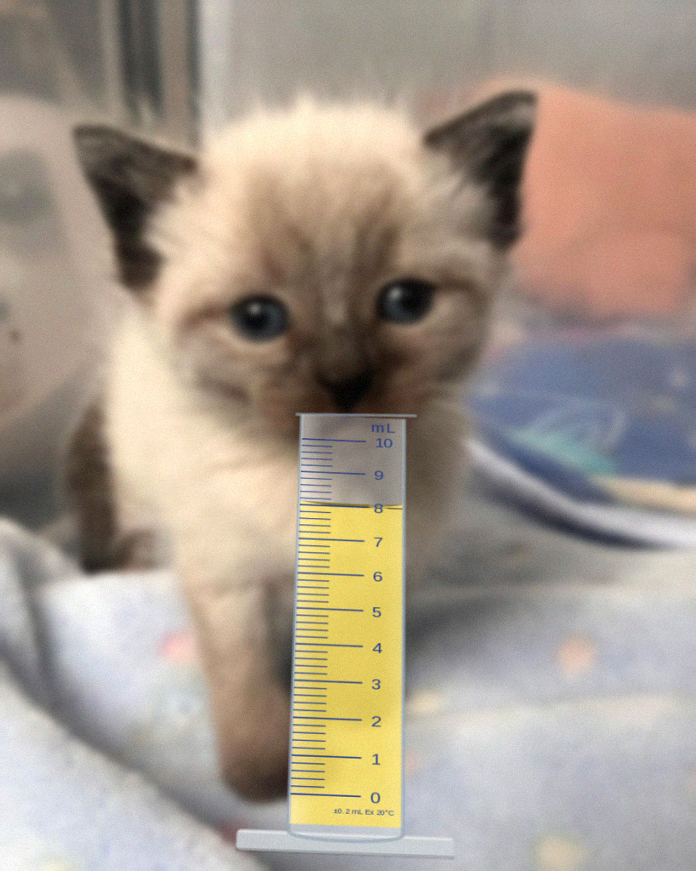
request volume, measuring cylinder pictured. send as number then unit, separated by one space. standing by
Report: 8 mL
